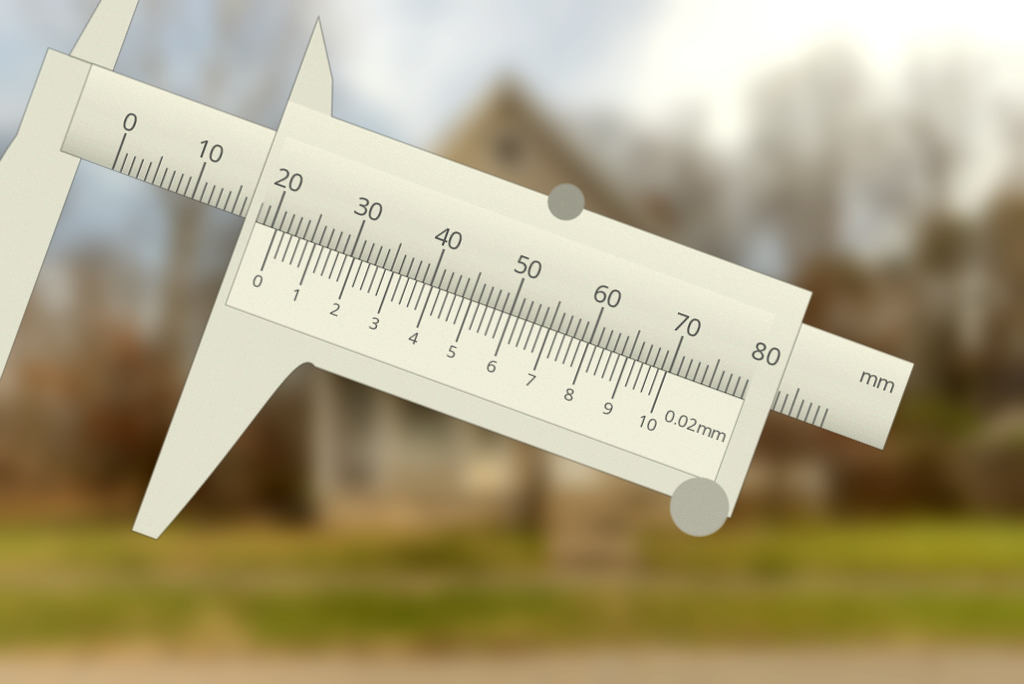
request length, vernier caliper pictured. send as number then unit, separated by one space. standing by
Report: 20.6 mm
